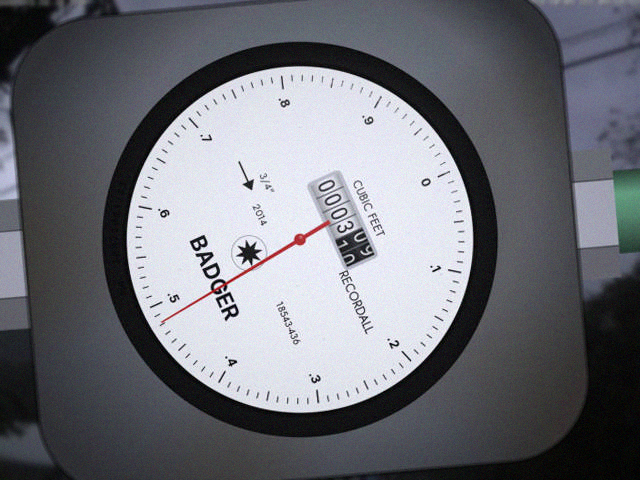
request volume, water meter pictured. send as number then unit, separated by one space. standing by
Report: 309.48 ft³
